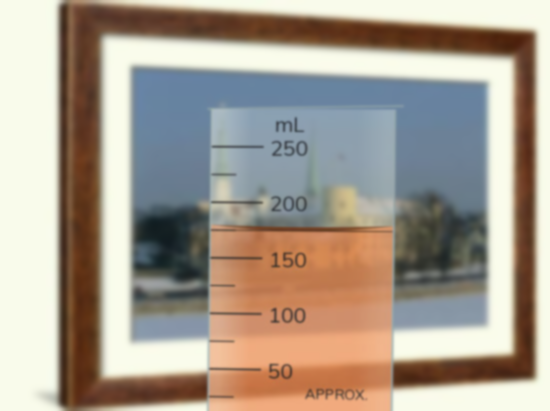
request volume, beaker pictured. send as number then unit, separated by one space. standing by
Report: 175 mL
